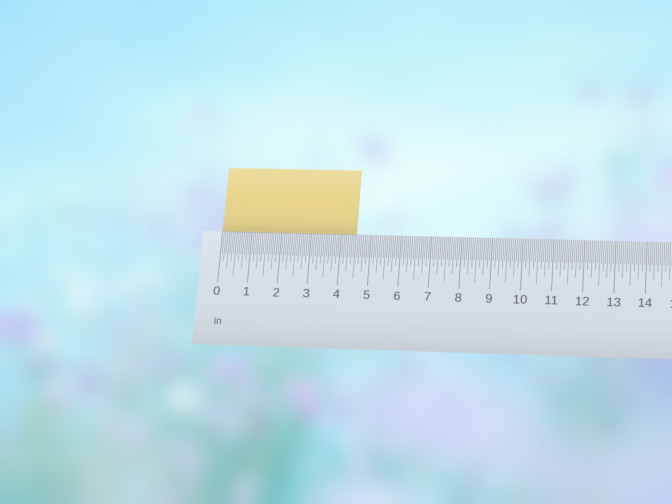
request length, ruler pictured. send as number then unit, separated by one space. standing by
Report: 4.5 in
